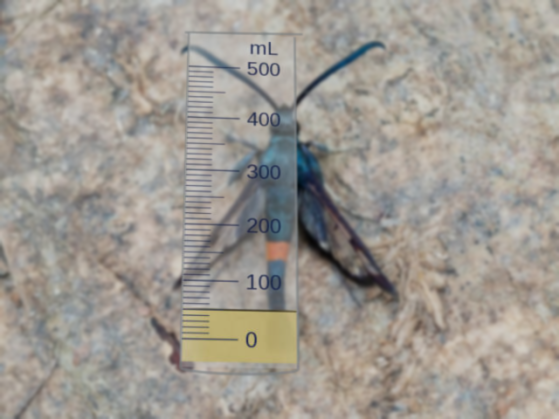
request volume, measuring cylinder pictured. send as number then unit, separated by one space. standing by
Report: 50 mL
